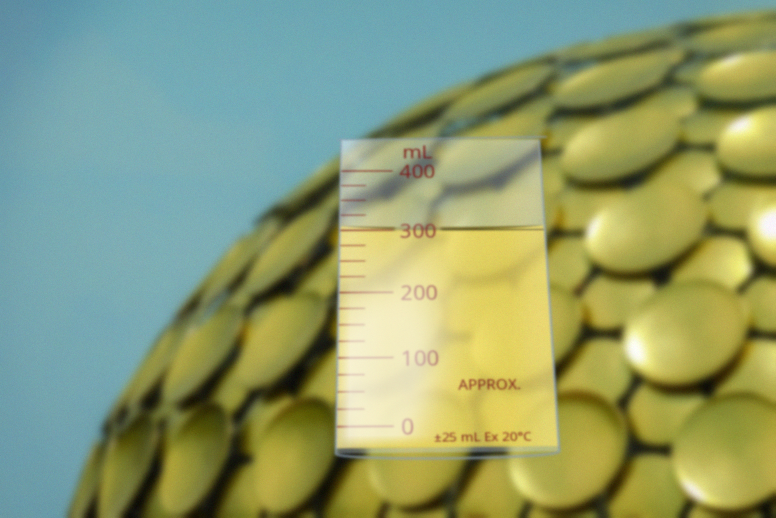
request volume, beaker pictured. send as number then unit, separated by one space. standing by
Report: 300 mL
